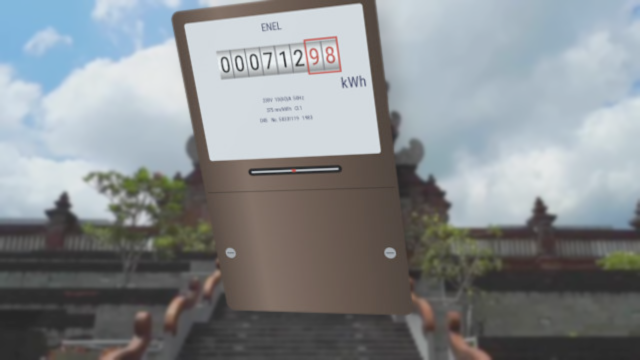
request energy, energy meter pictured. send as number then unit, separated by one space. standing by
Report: 712.98 kWh
